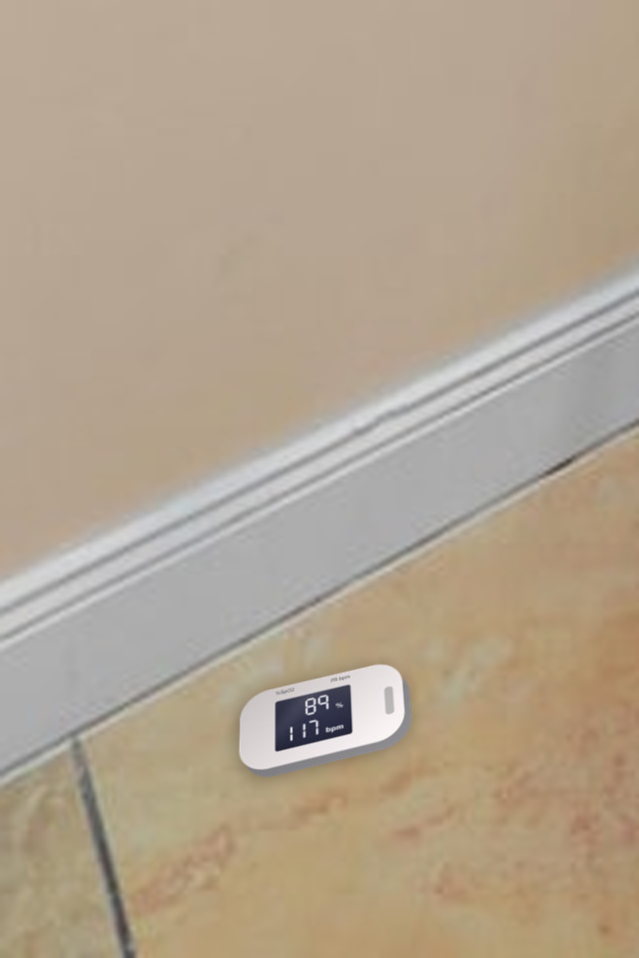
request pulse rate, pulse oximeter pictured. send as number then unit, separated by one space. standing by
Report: 117 bpm
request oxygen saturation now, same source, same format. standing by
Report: 89 %
